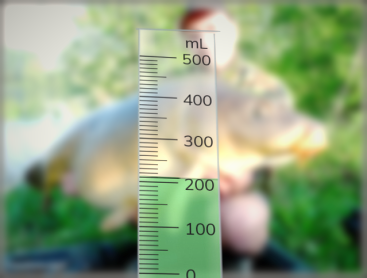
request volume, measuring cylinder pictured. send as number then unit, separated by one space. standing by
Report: 210 mL
